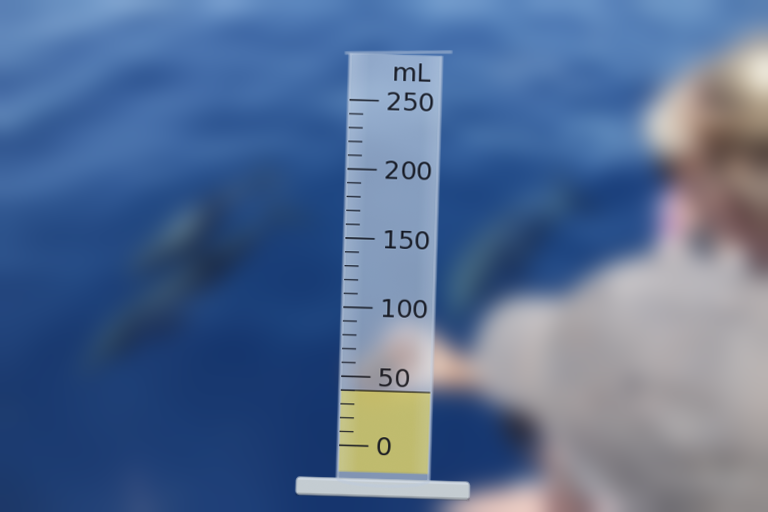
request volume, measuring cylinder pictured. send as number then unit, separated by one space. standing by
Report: 40 mL
